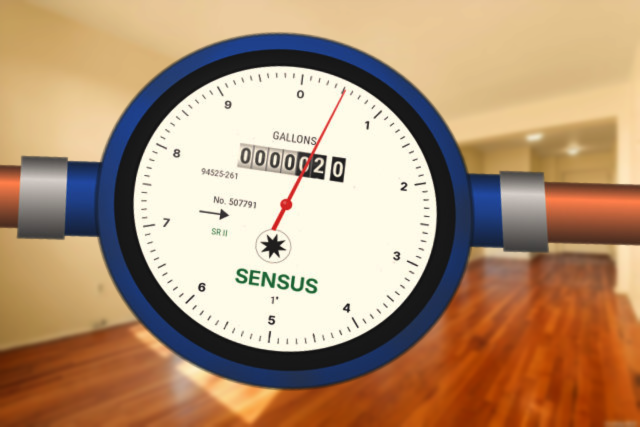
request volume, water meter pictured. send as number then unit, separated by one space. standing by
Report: 20.5 gal
